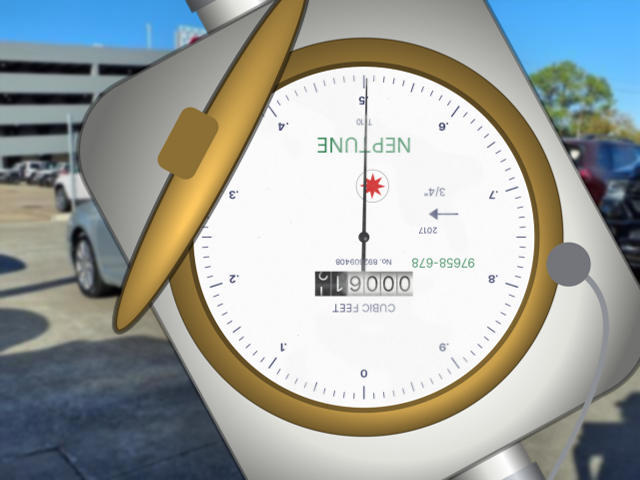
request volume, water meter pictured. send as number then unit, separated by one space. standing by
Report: 611.50 ft³
